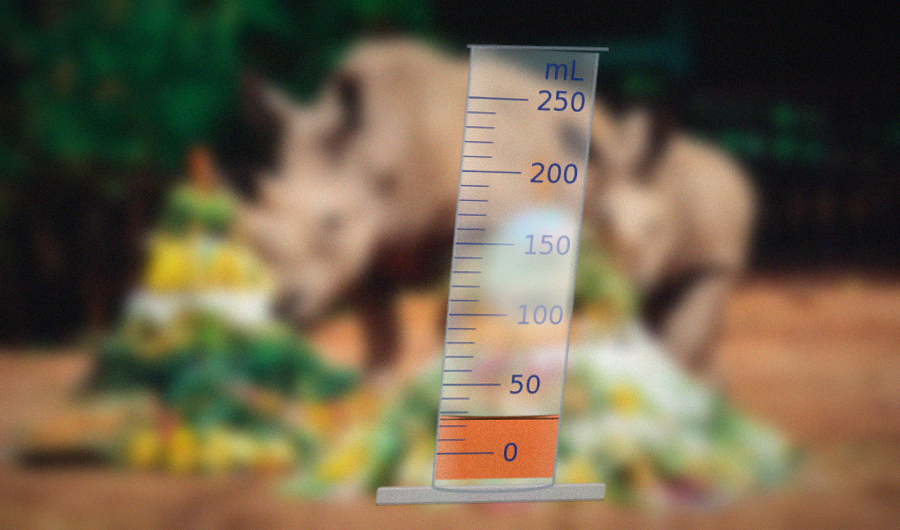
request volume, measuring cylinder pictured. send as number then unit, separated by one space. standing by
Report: 25 mL
